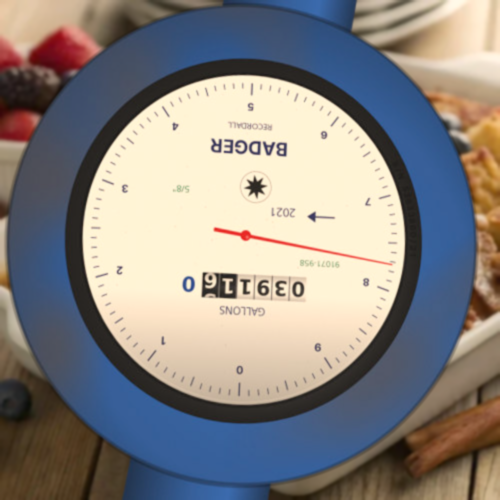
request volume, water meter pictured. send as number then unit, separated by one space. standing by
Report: 391157.7 gal
